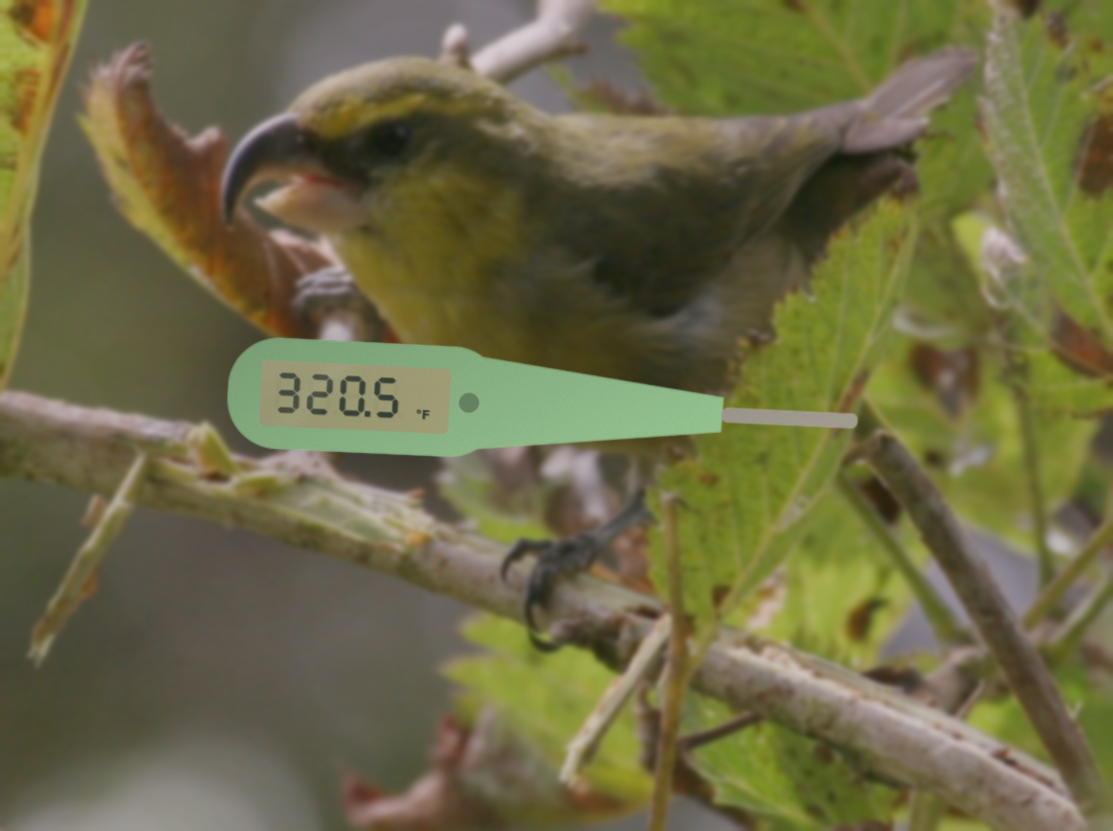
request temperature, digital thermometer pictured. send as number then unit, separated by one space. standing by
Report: 320.5 °F
